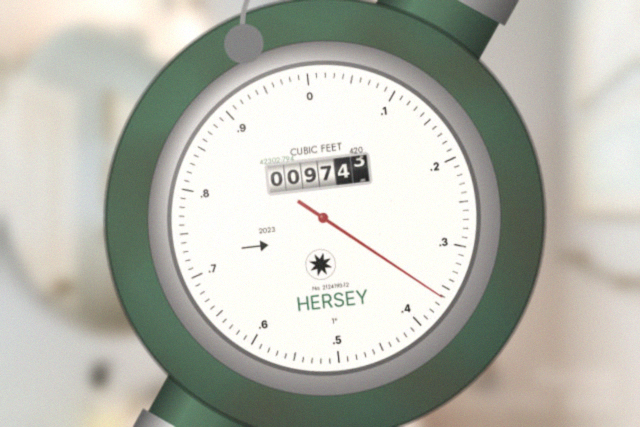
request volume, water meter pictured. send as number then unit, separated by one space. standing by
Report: 9743.36 ft³
